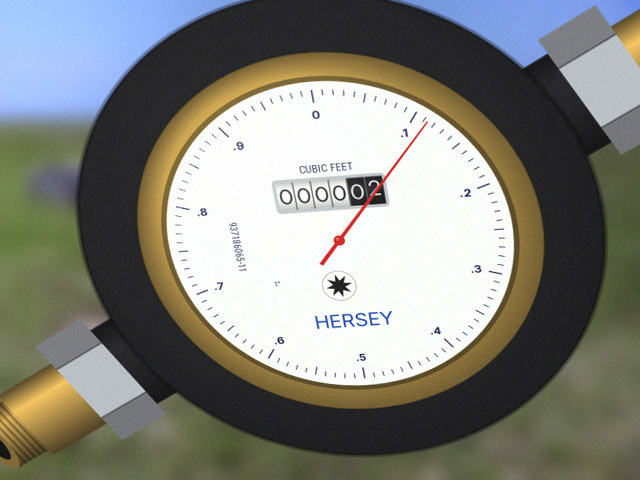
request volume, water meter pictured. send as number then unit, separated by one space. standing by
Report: 2.11 ft³
